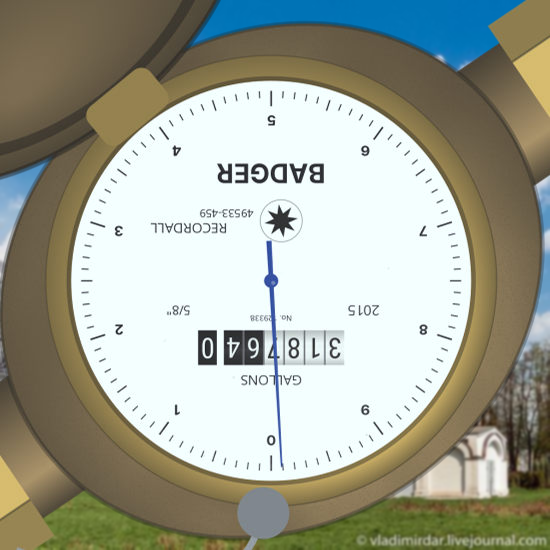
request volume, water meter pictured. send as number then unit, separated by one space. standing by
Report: 3187639.9 gal
